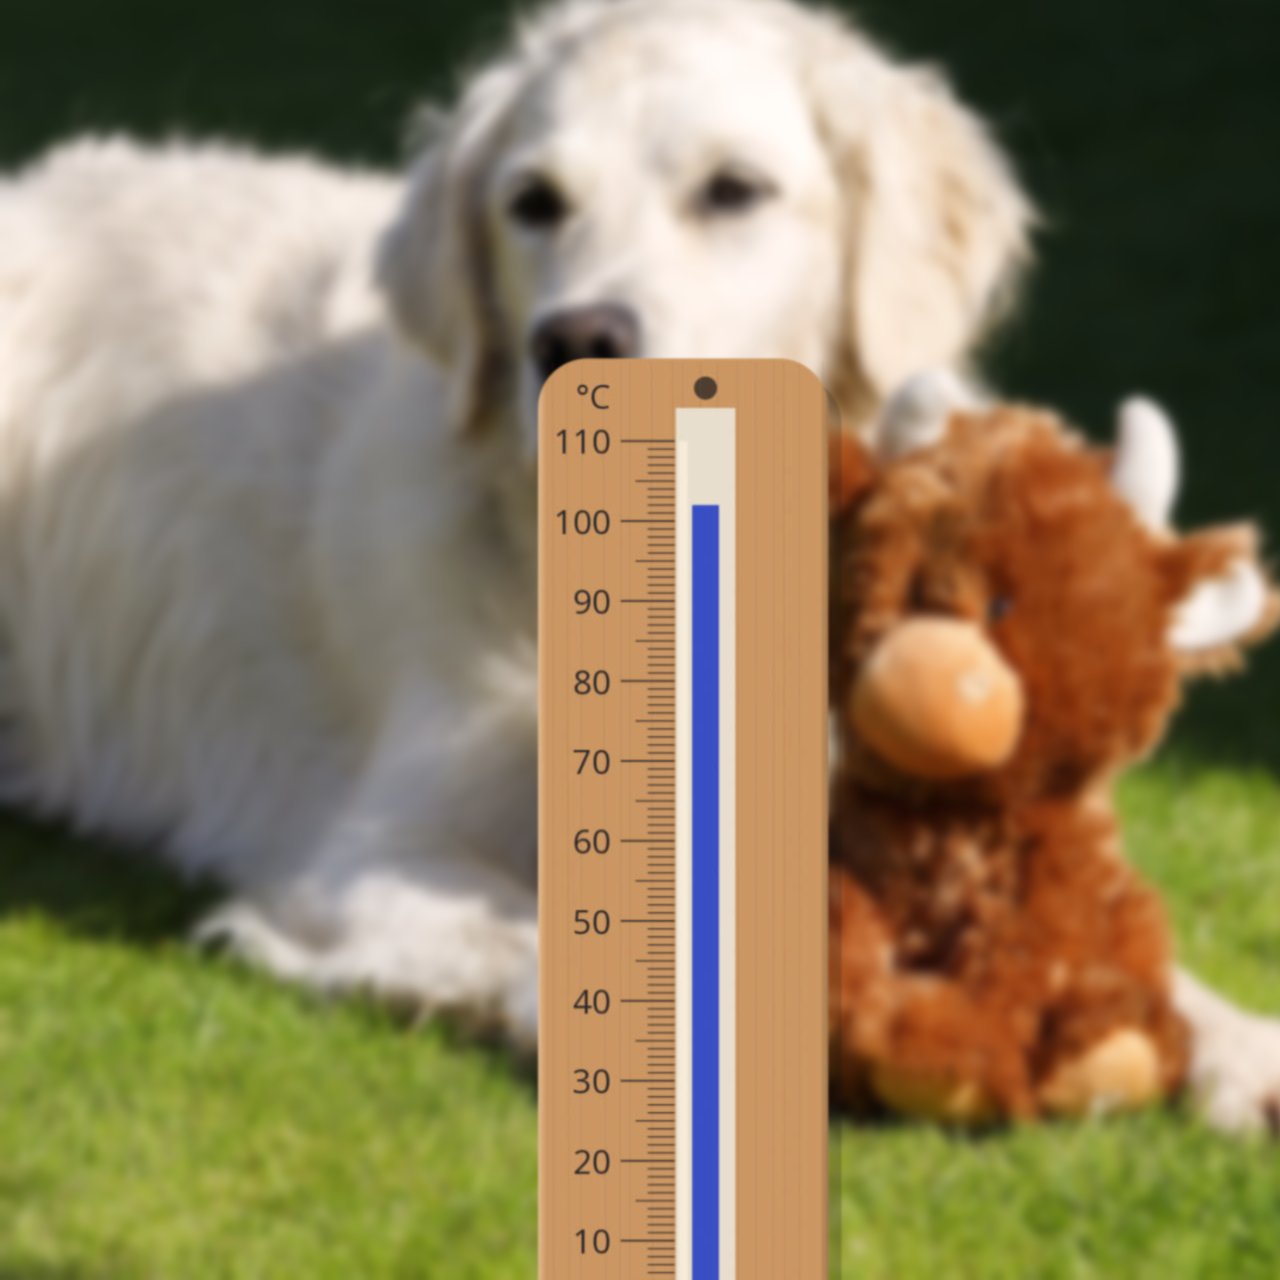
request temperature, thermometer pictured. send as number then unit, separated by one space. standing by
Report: 102 °C
